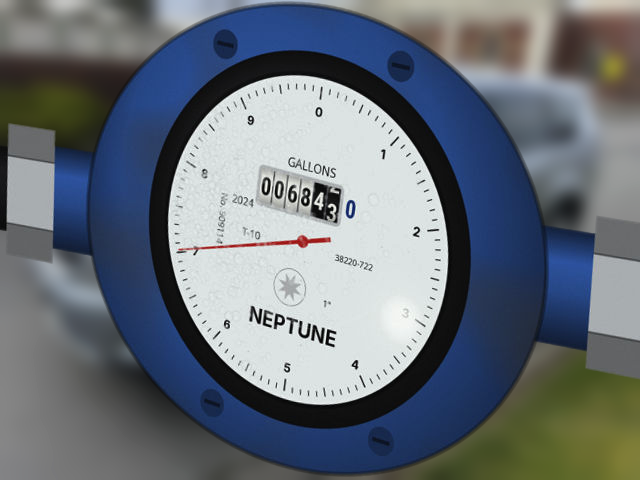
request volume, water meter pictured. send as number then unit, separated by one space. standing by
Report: 68427.0 gal
